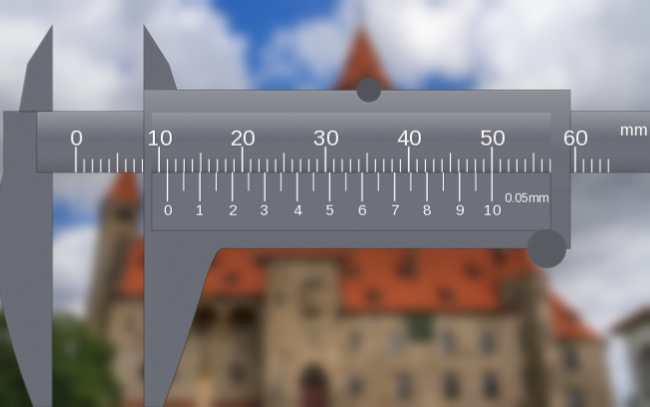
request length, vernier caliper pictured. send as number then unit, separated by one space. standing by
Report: 11.0 mm
